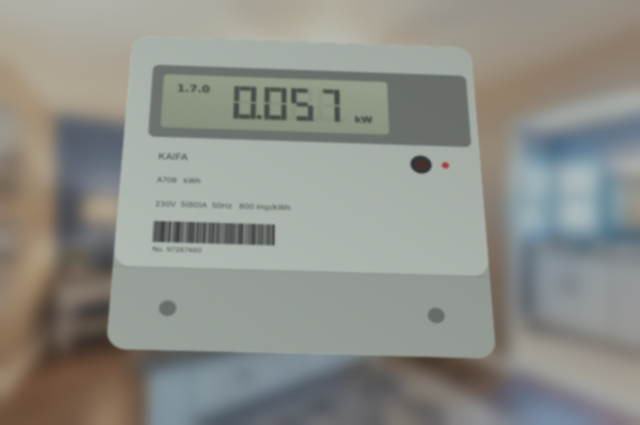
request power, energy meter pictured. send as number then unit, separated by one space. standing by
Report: 0.057 kW
